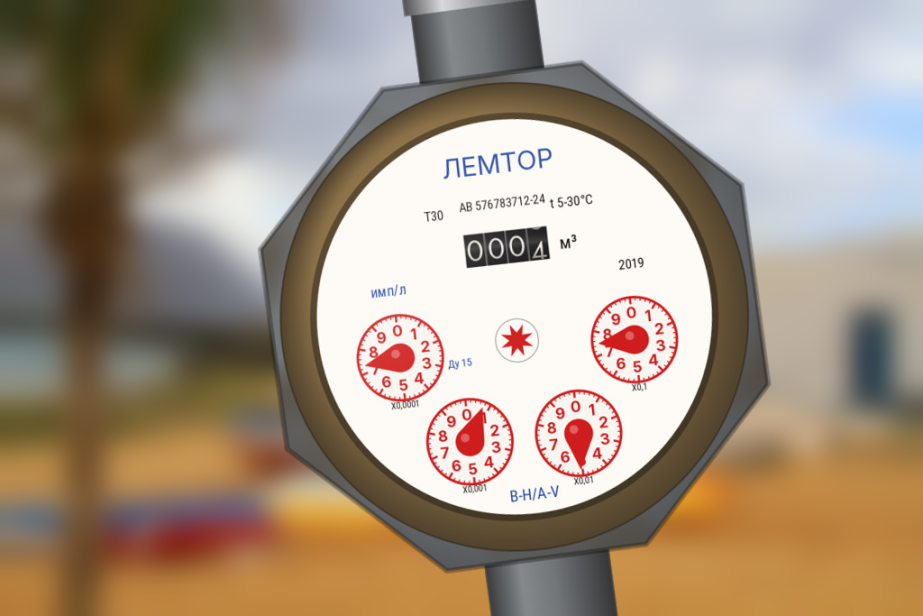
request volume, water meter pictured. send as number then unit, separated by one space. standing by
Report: 3.7507 m³
